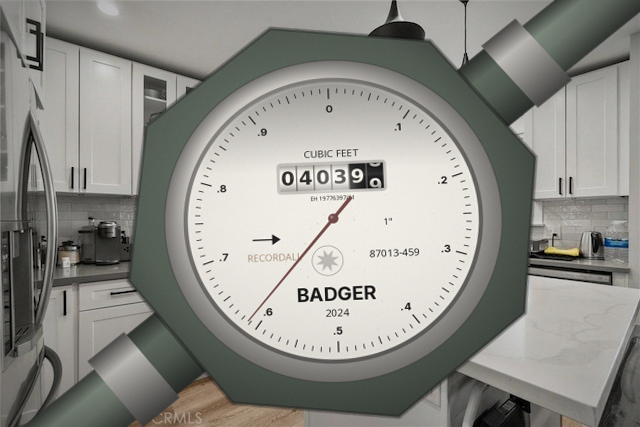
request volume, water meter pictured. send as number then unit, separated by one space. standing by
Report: 40398.61 ft³
